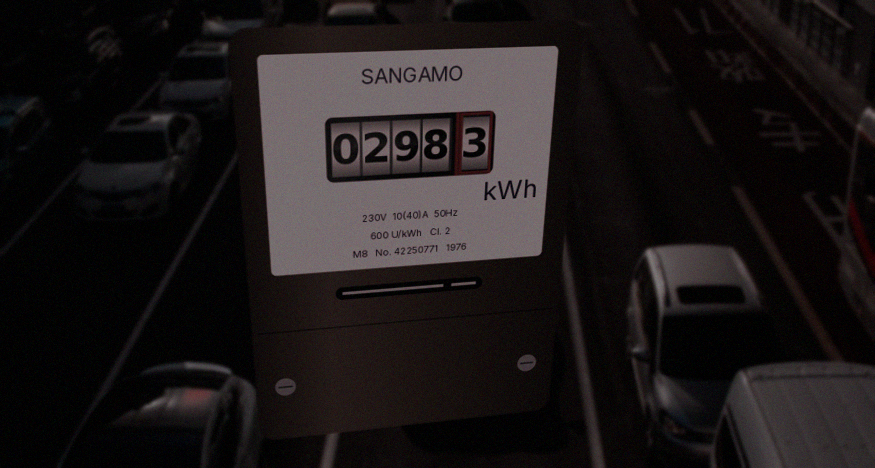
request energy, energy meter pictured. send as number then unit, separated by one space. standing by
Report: 298.3 kWh
